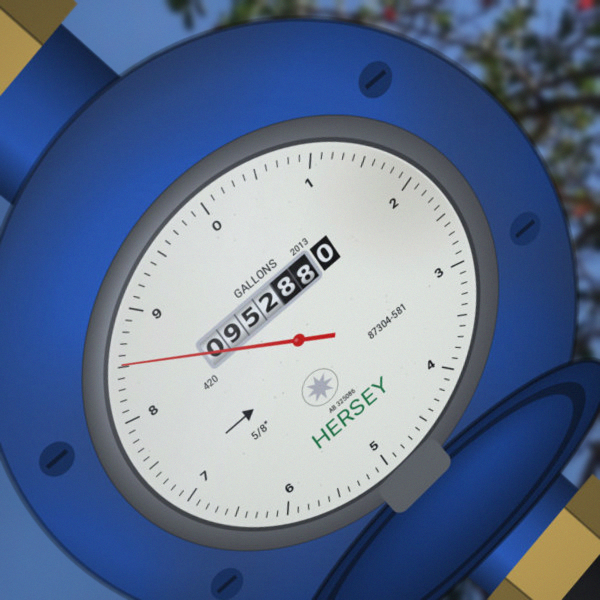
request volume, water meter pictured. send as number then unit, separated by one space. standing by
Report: 952878.5 gal
